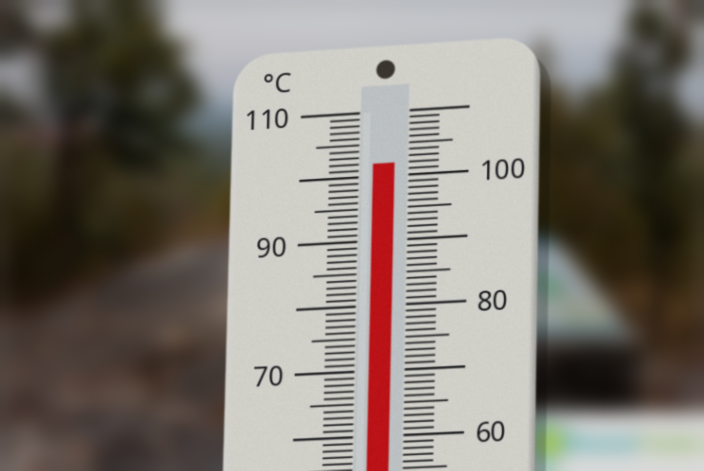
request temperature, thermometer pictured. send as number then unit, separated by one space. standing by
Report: 102 °C
